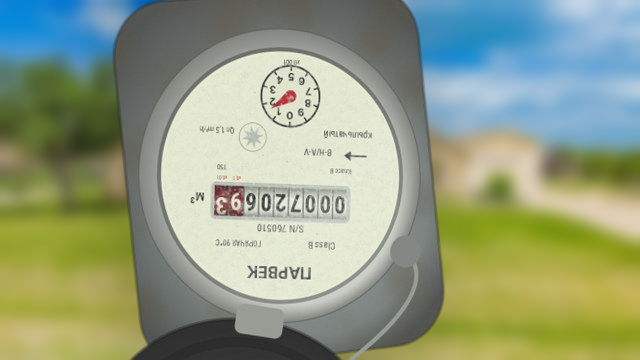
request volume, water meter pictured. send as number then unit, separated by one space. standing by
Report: 7206.931 m³
